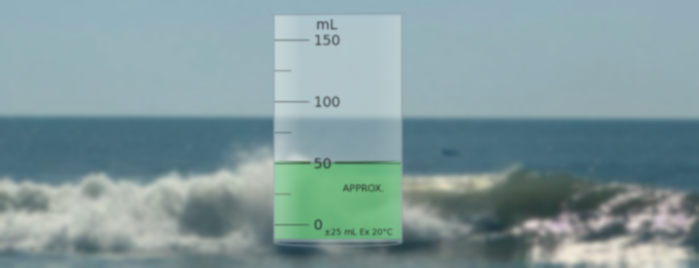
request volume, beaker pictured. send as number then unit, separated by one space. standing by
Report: 50 mL
